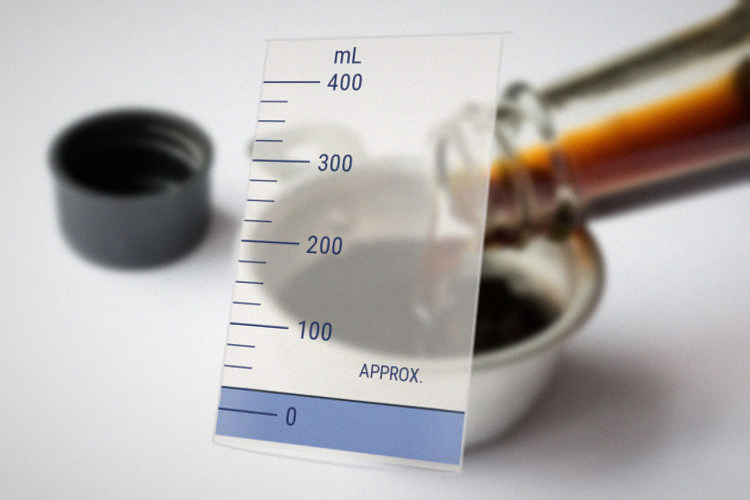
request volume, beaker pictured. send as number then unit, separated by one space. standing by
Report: 25 mL
